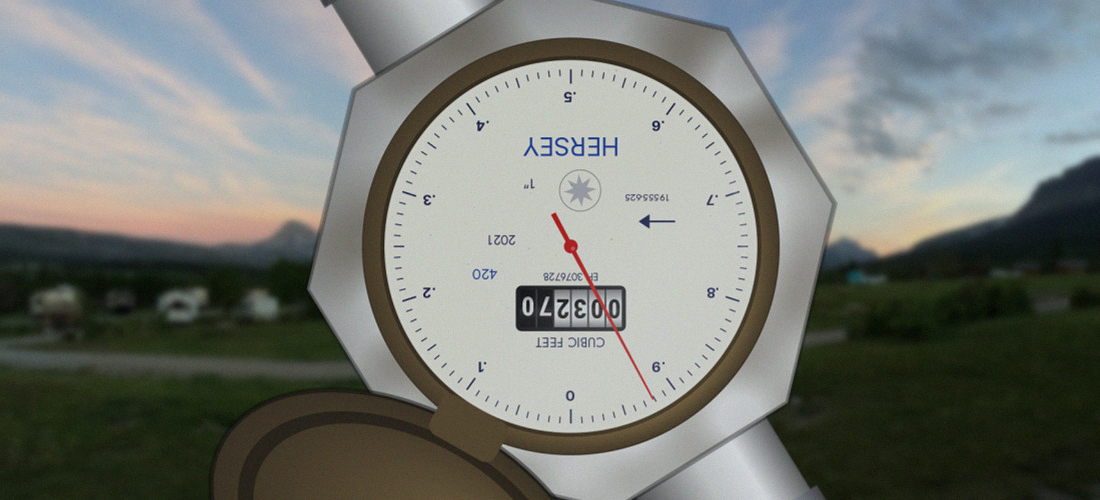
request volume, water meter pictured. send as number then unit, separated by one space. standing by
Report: 3269.92 ft³
